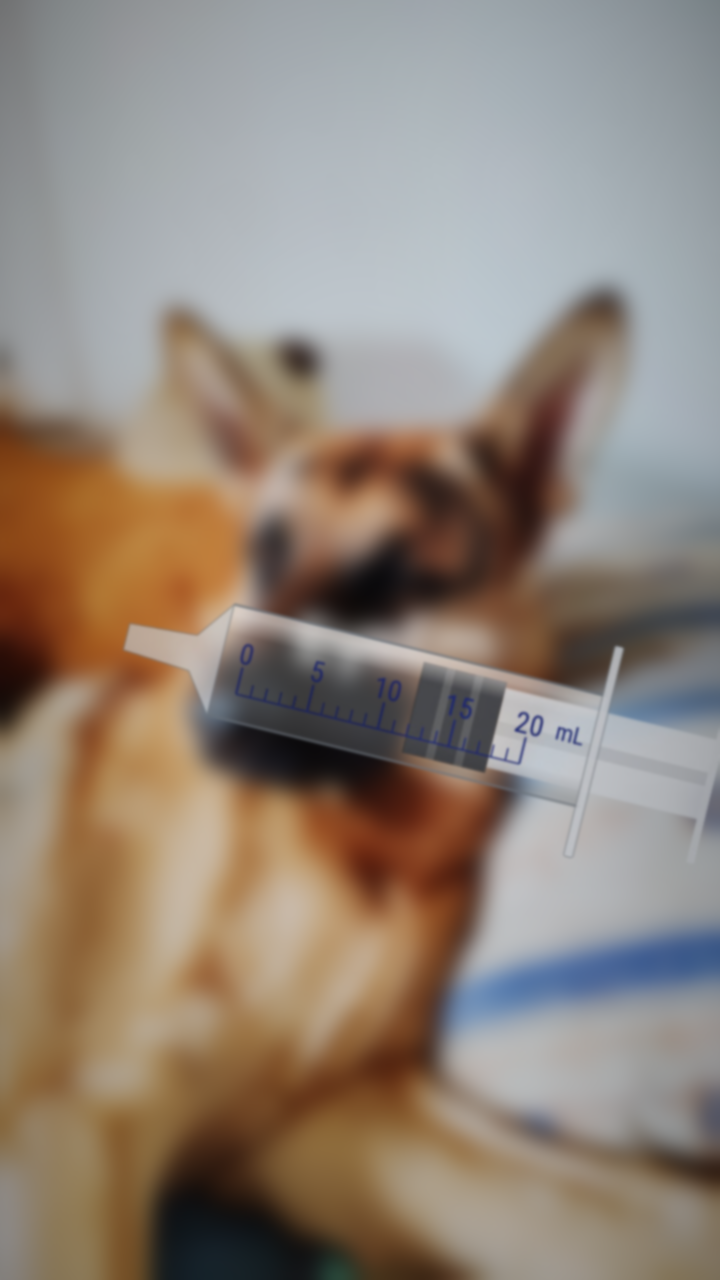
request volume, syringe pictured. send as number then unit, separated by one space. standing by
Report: 12 mL
